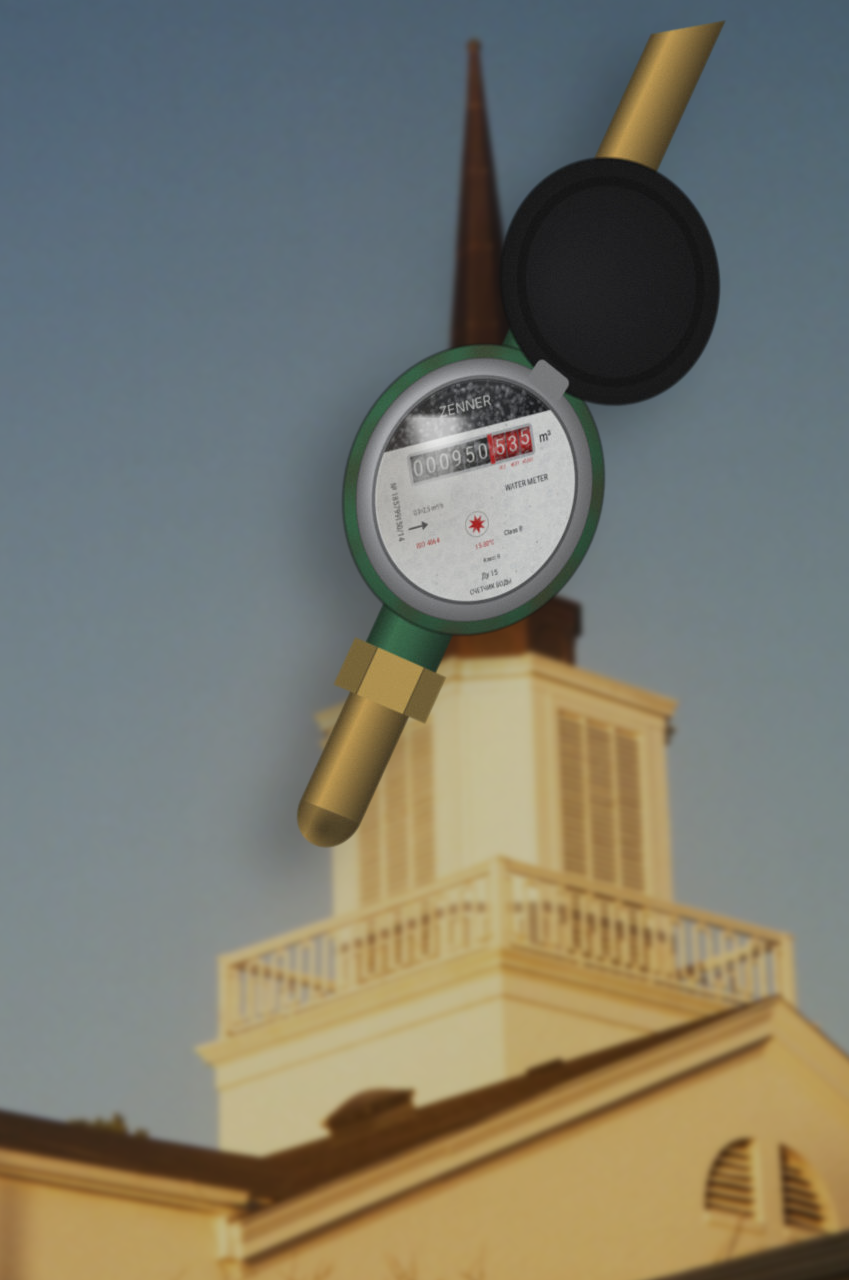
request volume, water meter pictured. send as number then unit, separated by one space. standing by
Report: 950.535 m³
